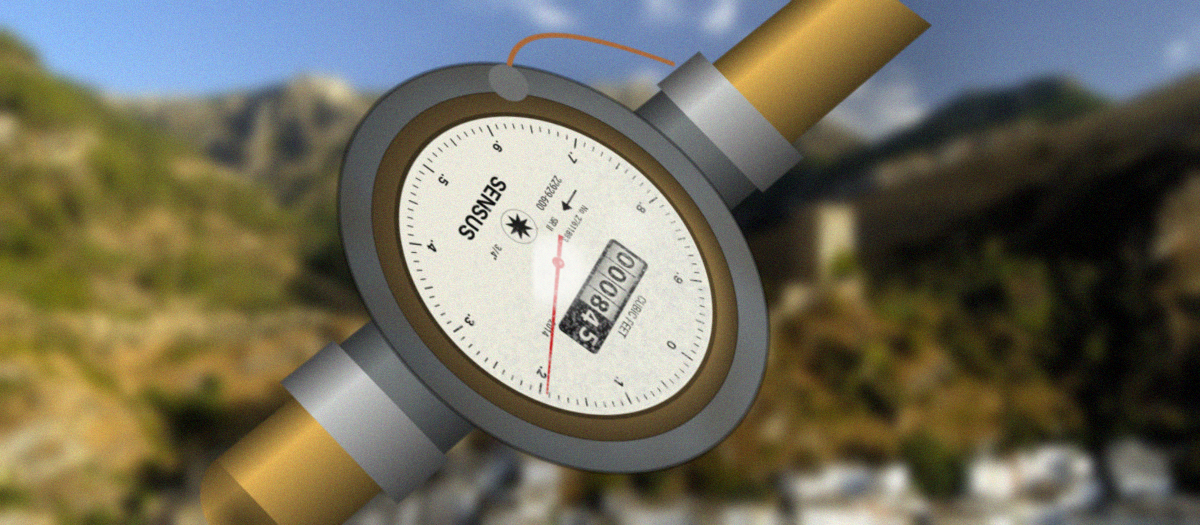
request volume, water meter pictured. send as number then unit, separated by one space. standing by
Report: 845.19 ft³
